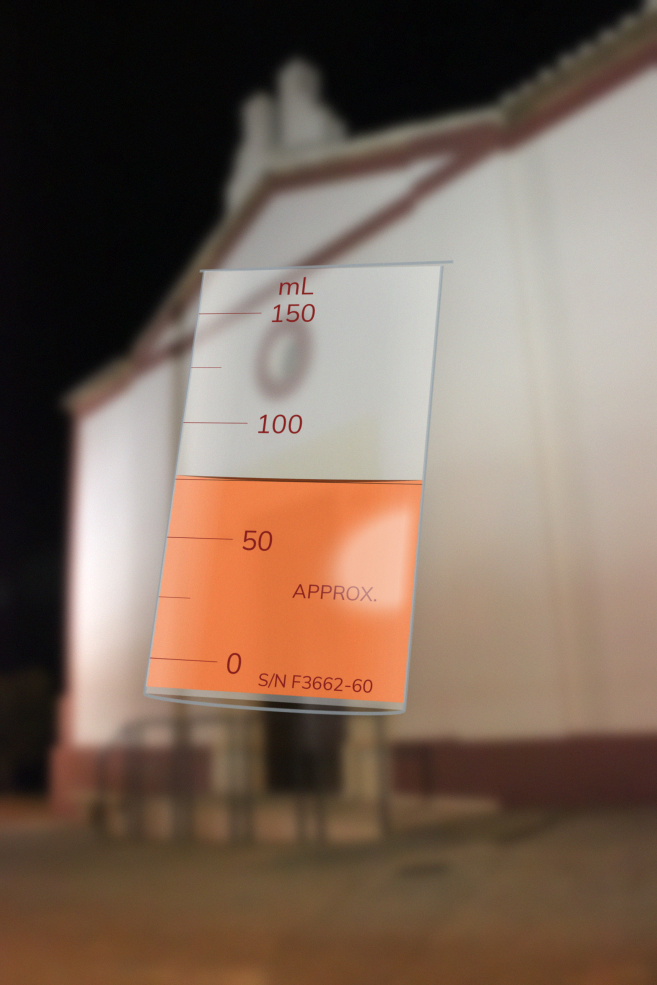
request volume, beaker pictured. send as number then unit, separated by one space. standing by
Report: 75 mL
